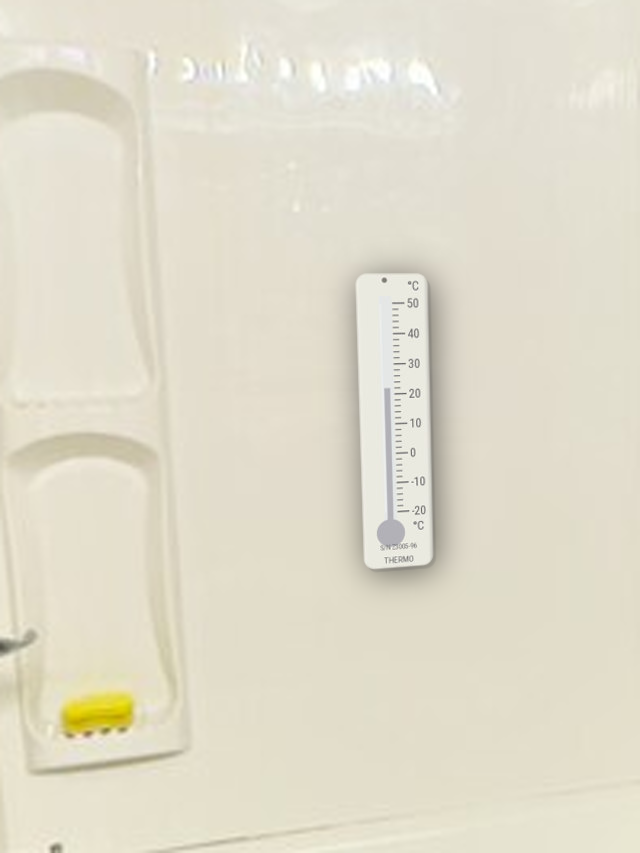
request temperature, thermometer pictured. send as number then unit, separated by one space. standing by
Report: 22 °C
